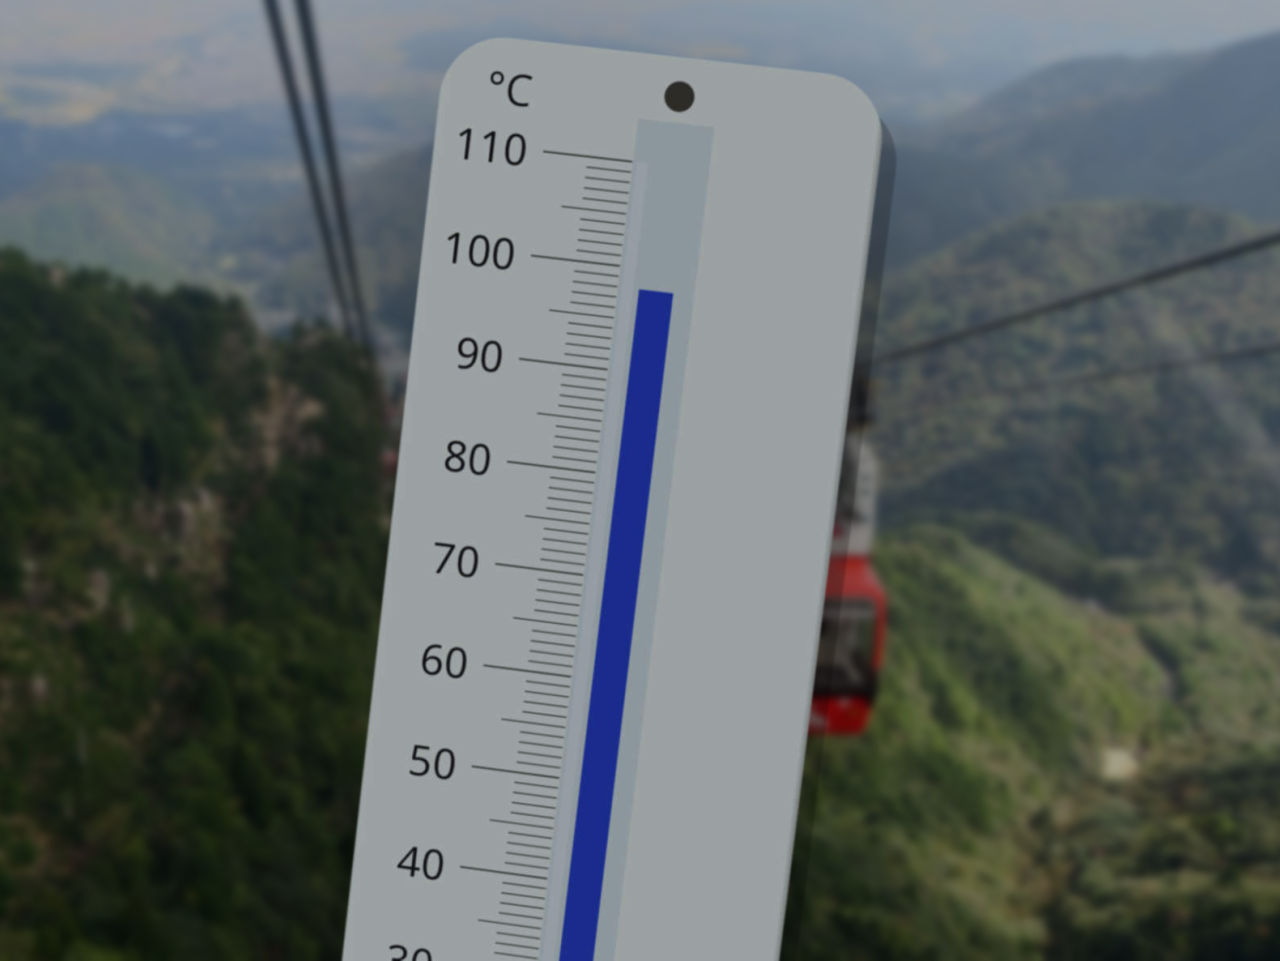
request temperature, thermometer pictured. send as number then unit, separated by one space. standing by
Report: 98 °C
